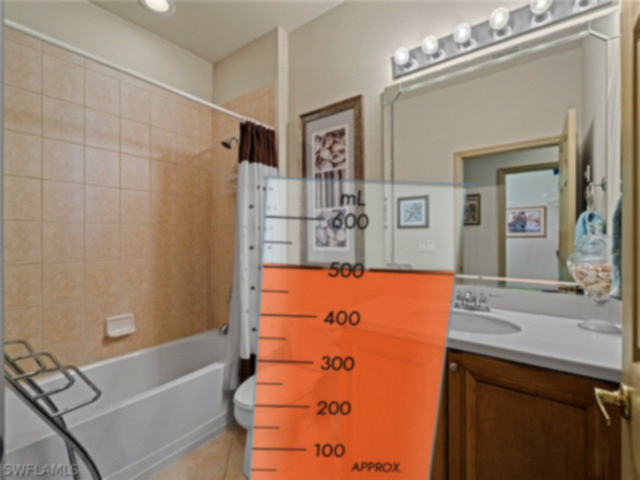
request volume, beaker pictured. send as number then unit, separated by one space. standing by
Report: 500 mL
